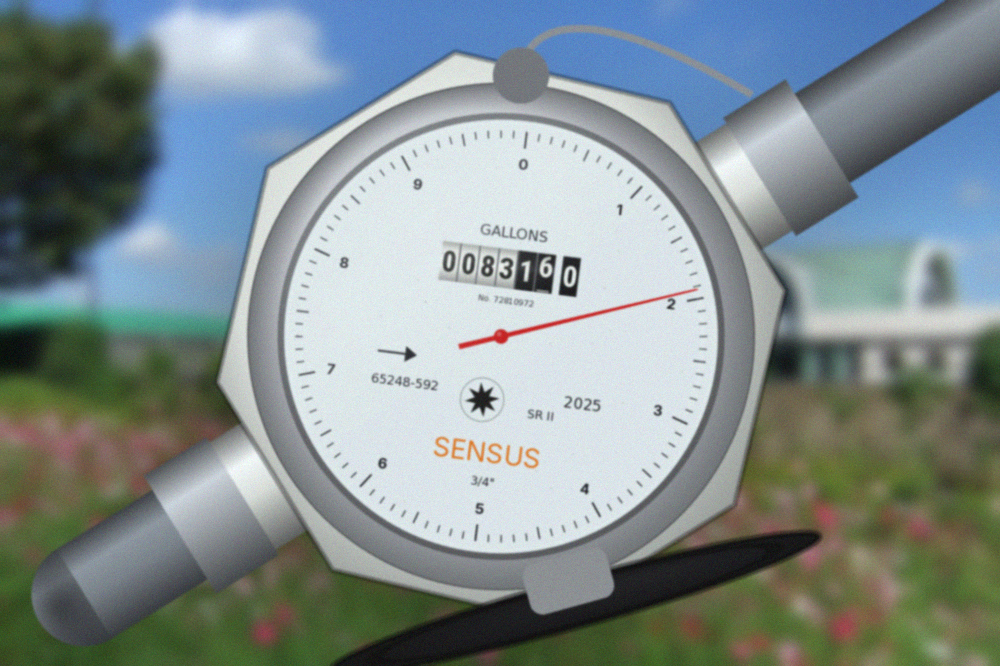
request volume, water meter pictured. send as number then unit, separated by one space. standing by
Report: 83161.9 gal
